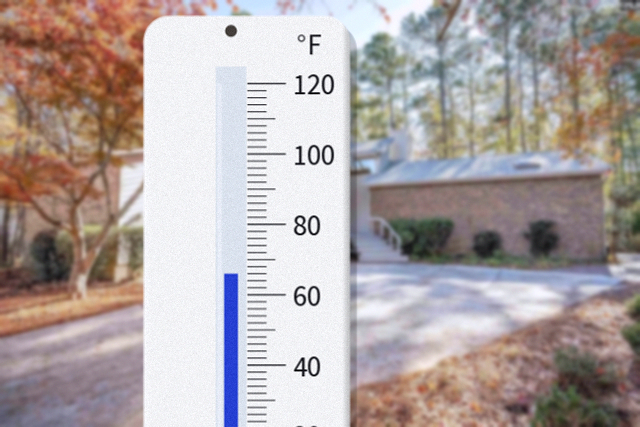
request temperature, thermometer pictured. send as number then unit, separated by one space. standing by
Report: 66 °F
